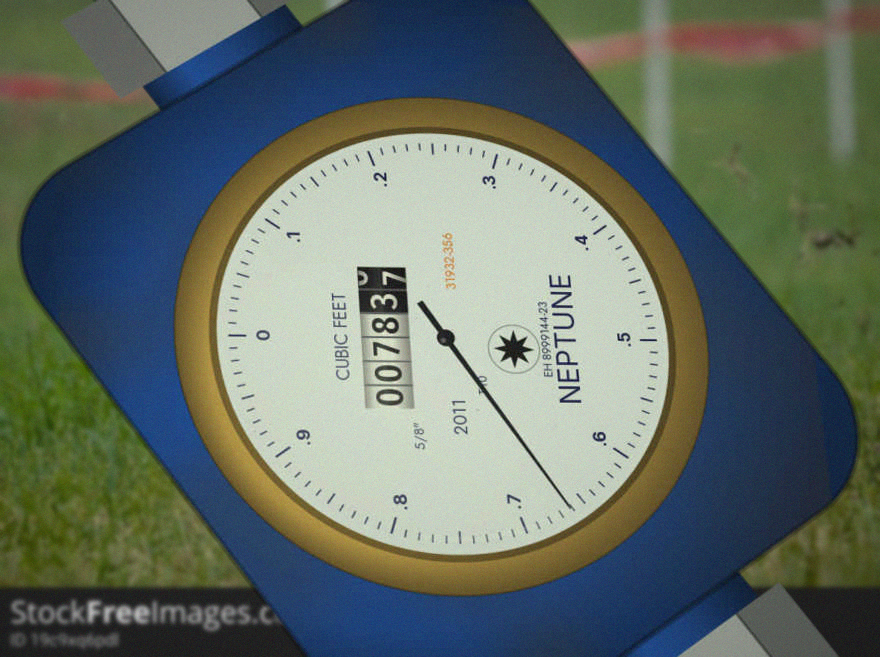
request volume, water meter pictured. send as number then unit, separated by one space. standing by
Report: 7836.66 ft³
